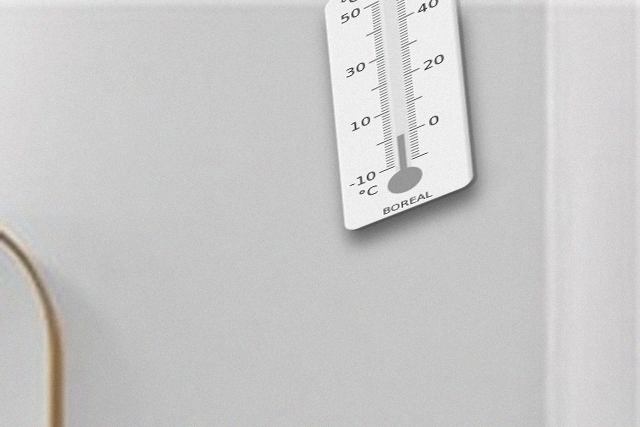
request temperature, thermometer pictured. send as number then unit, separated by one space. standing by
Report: 0 °C
